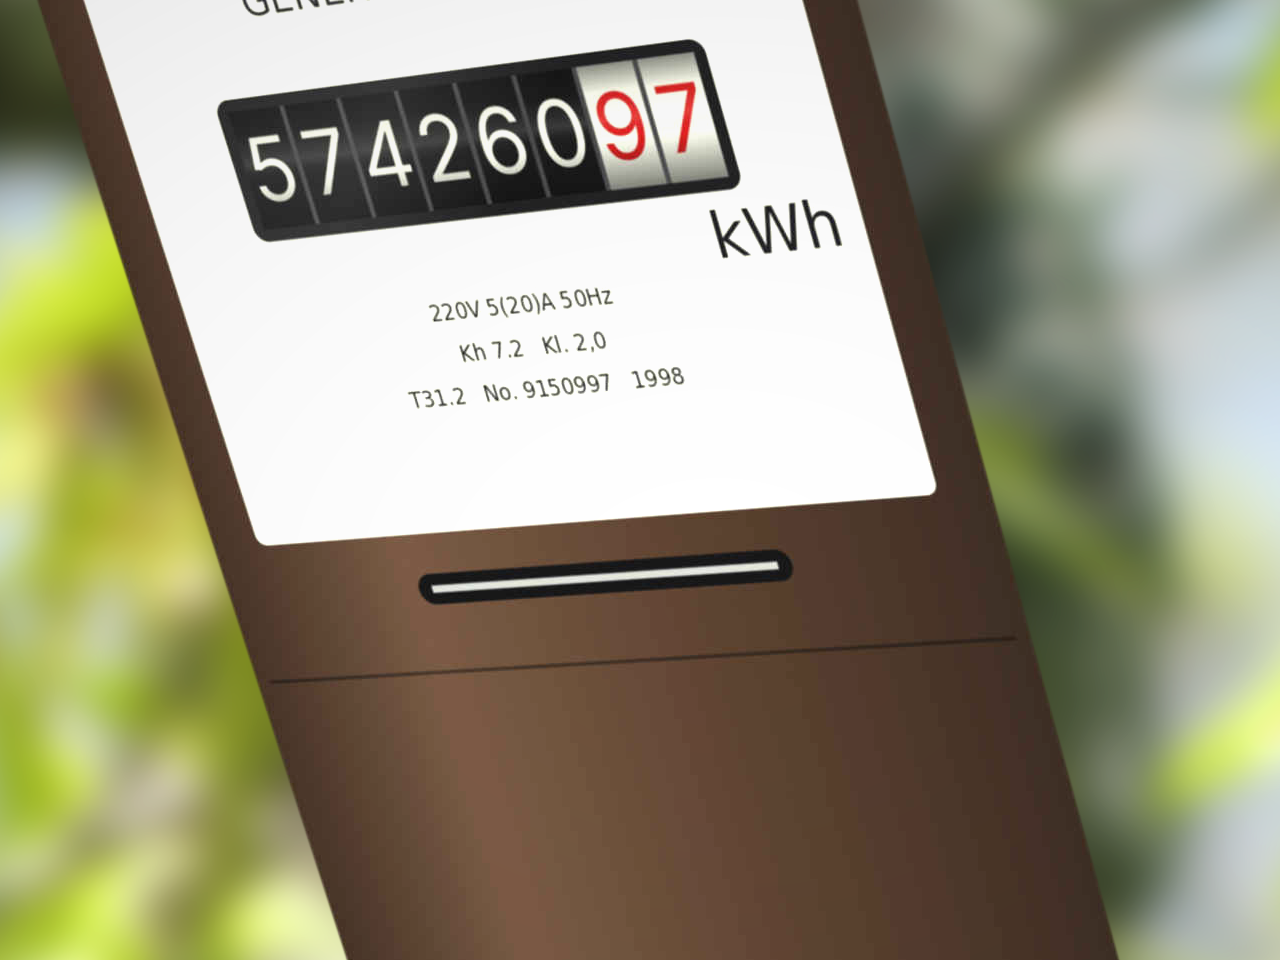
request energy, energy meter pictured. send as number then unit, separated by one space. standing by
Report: 574260.97 kWh
